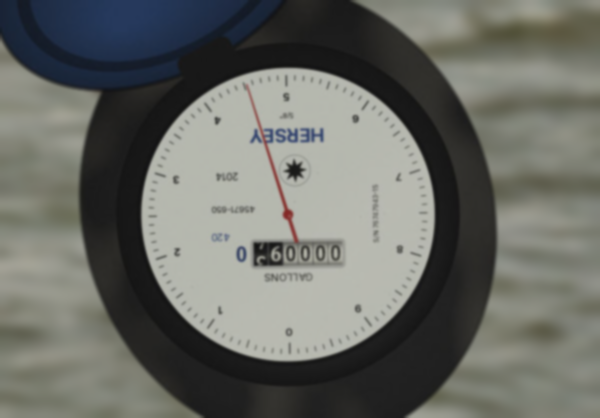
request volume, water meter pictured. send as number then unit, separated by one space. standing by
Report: 934.5 gal
